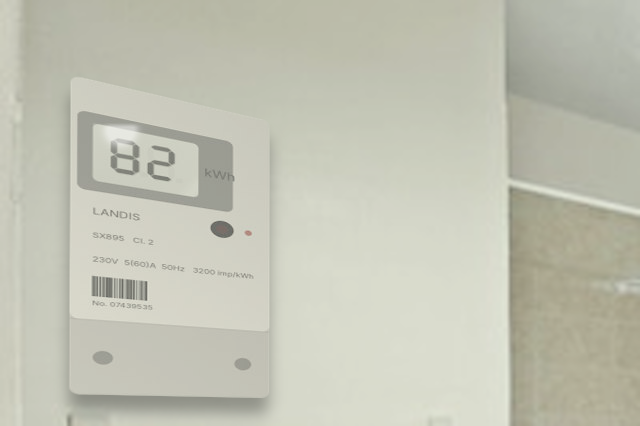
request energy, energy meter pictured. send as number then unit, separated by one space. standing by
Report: 82 kWh
